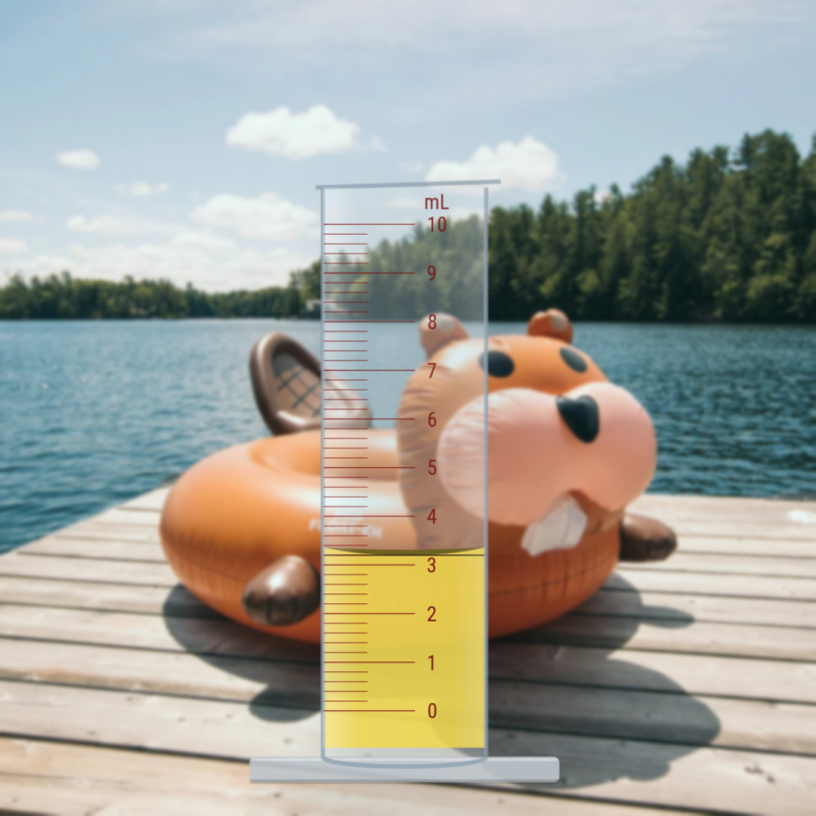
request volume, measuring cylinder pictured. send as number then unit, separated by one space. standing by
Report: 3.2 mL
